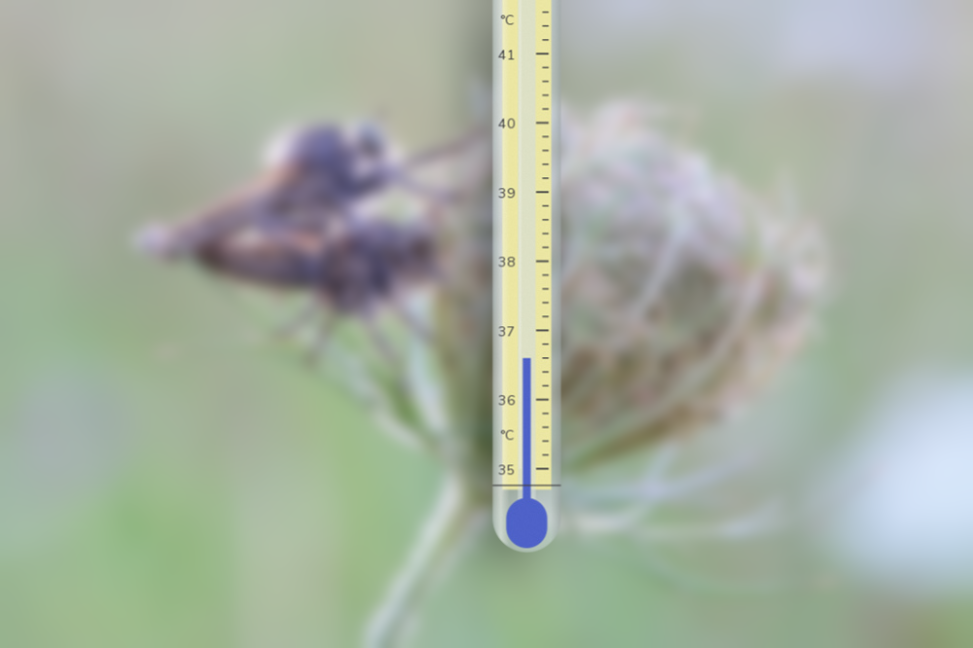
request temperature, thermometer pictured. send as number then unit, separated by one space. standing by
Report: 36.6 °C
